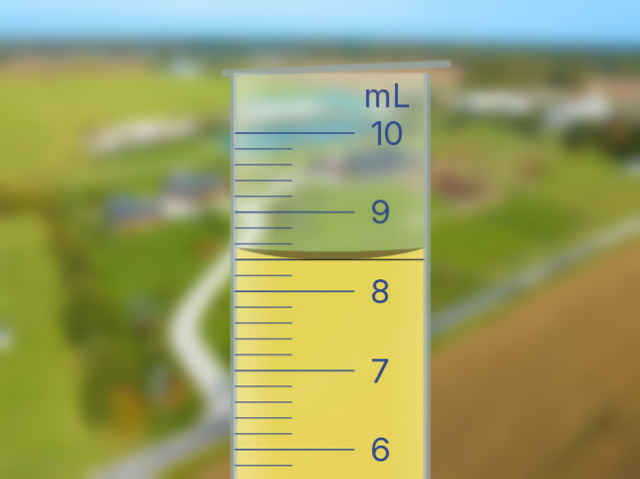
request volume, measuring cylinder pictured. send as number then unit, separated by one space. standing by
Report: 8.4 mL
